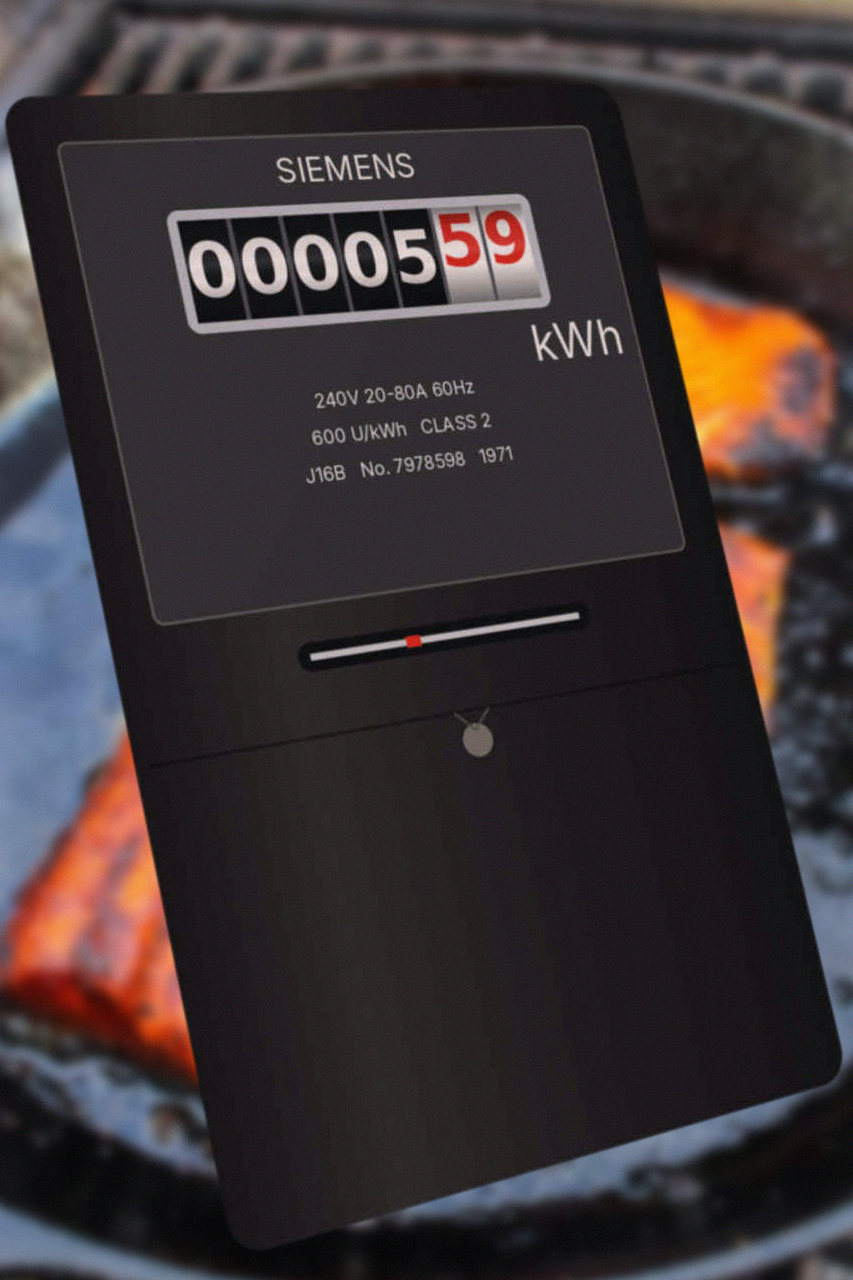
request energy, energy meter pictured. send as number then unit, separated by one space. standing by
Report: 5.59 kWh
